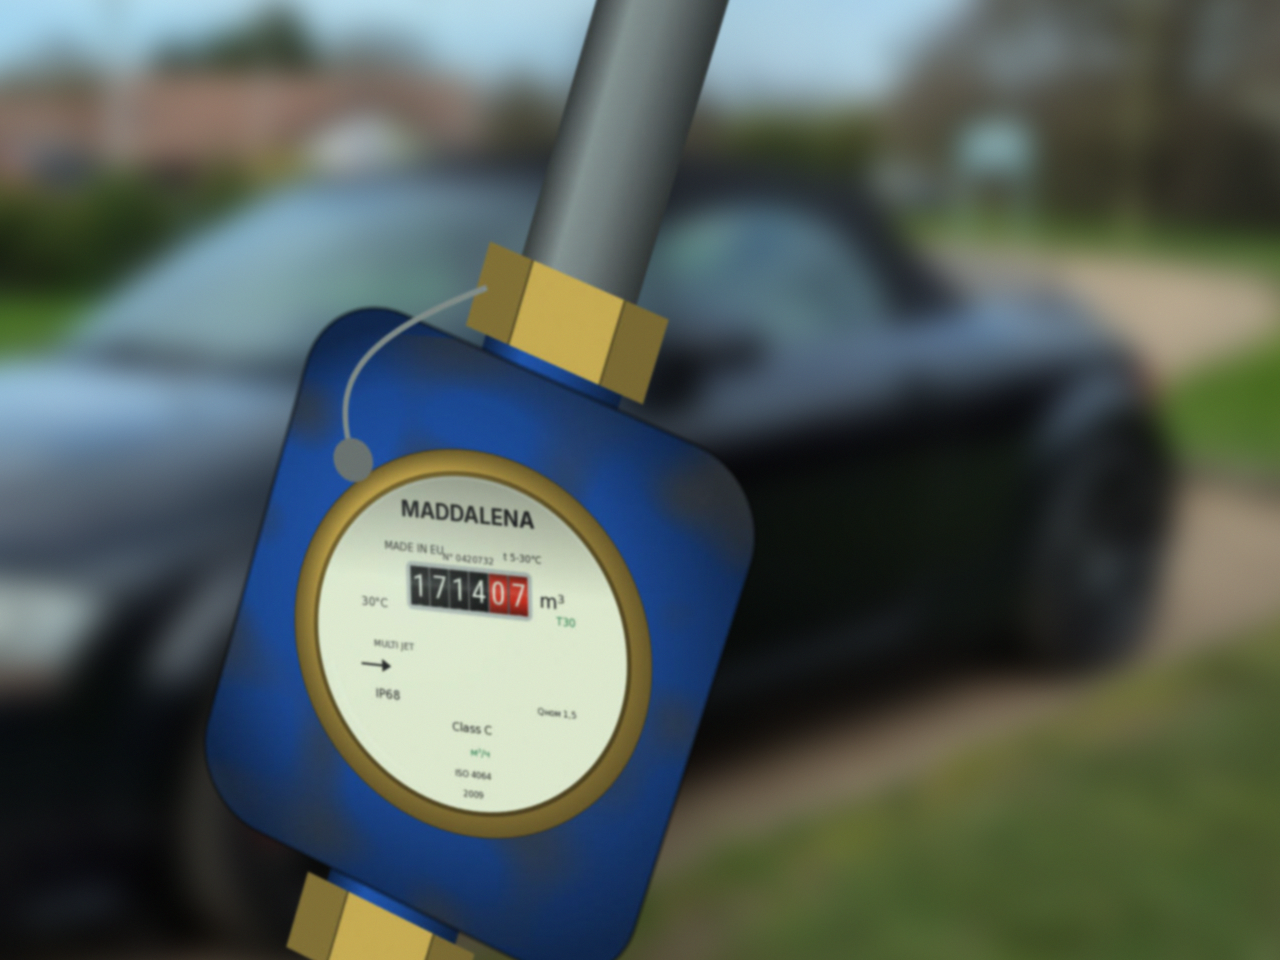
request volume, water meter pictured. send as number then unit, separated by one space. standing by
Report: 1714.07 m³
